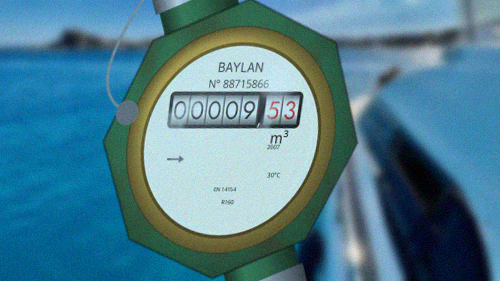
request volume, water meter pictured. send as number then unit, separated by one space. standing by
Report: 9.53 m³
